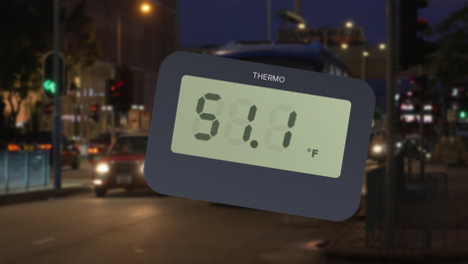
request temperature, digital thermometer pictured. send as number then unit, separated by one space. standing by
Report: 51.1 °F
